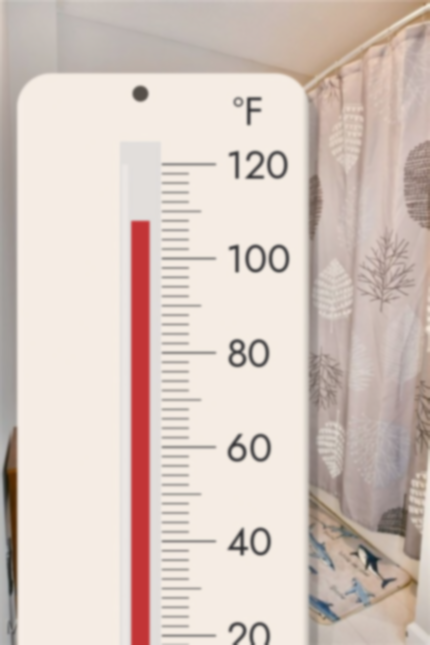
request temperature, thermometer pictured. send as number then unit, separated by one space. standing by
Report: 108 °F
